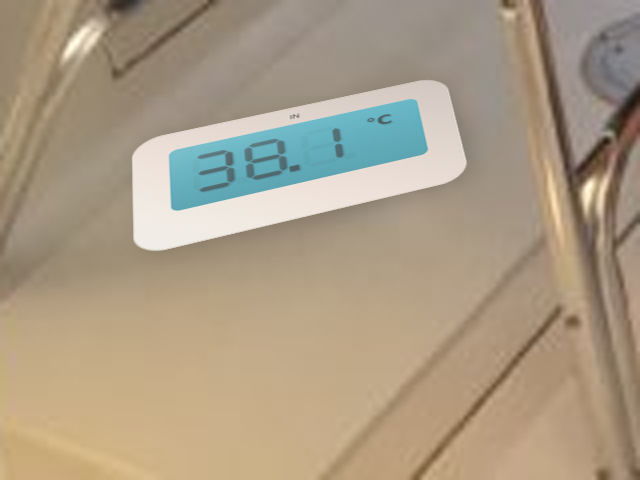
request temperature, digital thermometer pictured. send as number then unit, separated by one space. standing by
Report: 38.1 °C
